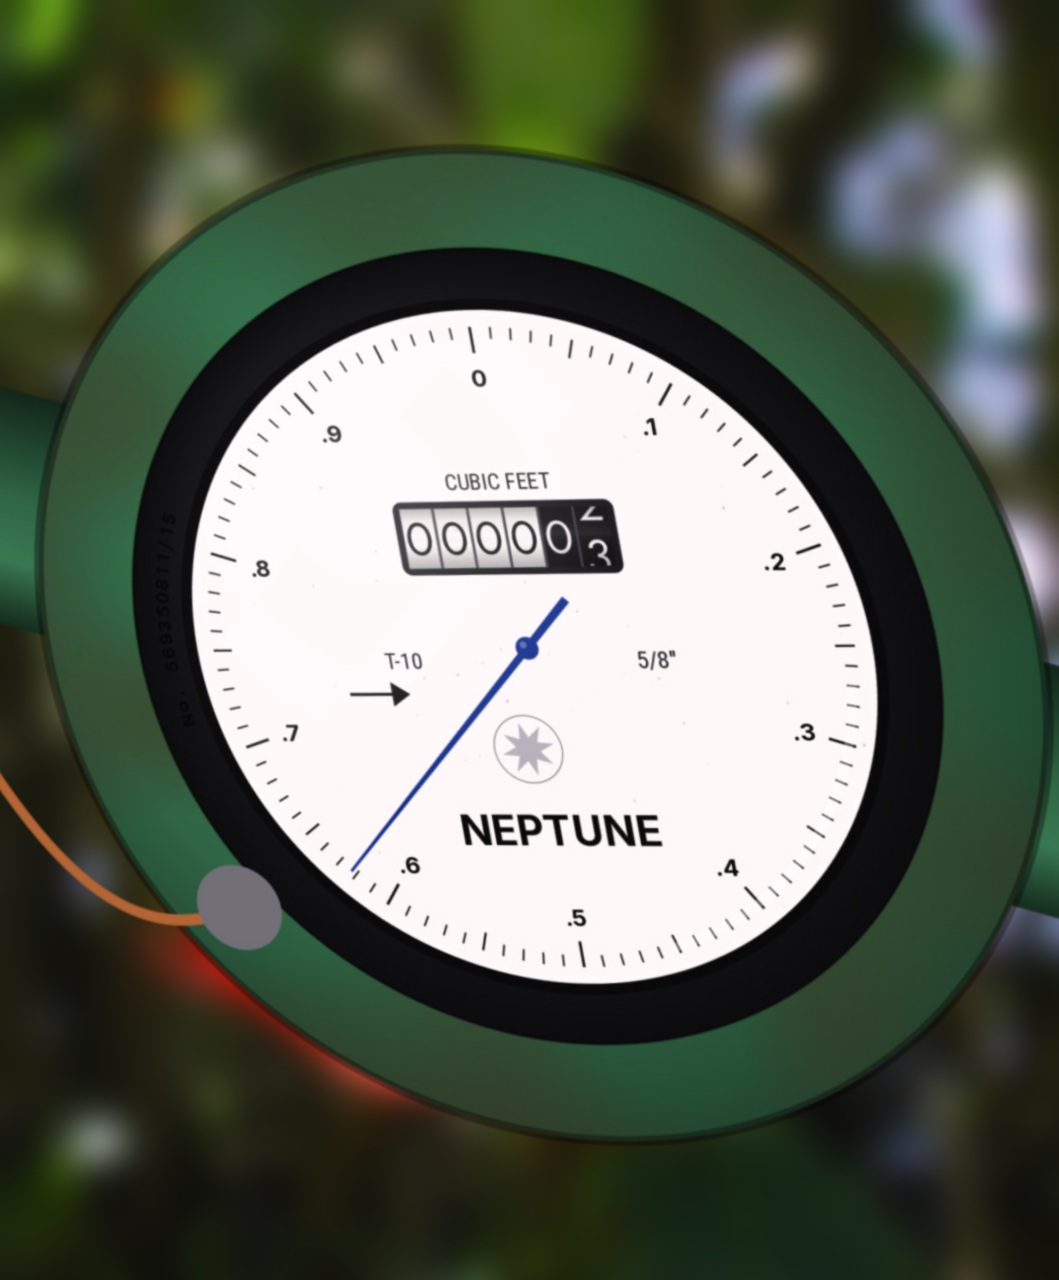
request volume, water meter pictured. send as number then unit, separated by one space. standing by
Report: 2.62 ft³
